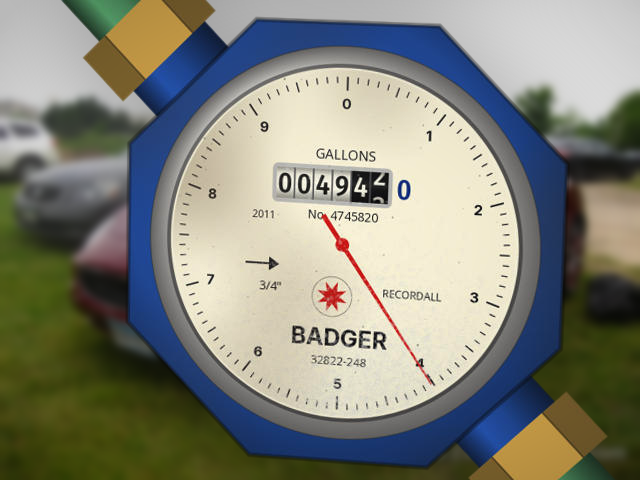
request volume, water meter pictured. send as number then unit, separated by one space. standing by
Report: 49424.0 gal
